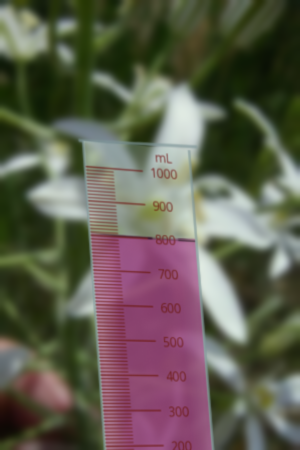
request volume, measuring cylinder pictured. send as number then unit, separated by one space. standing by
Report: 800 mL
